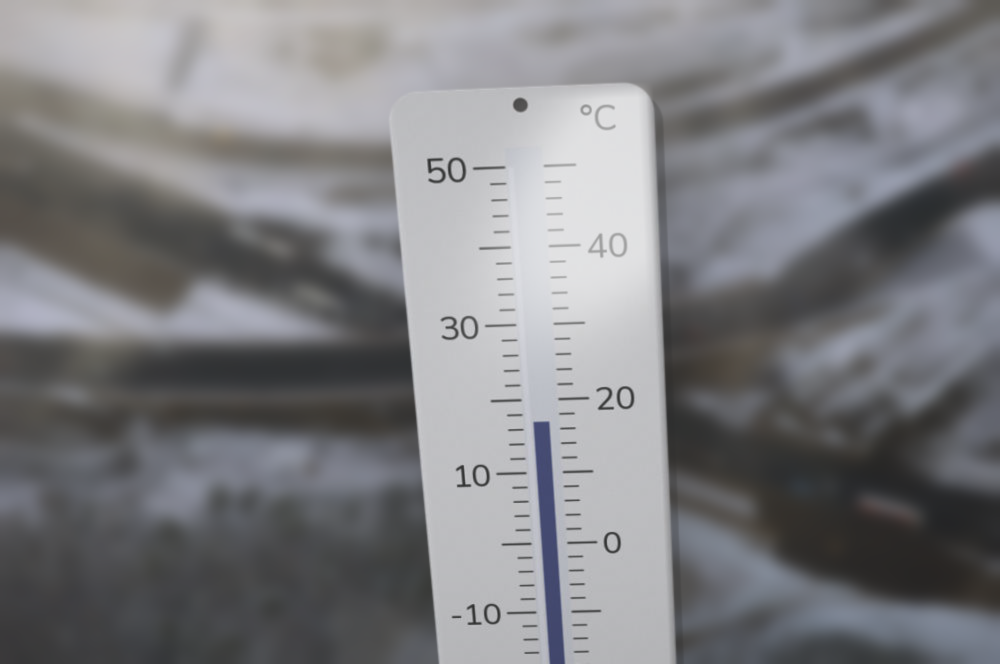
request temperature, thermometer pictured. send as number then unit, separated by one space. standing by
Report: 17 °C
